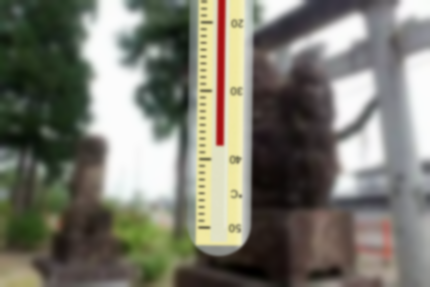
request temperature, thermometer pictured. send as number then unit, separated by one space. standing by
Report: 38 °C
